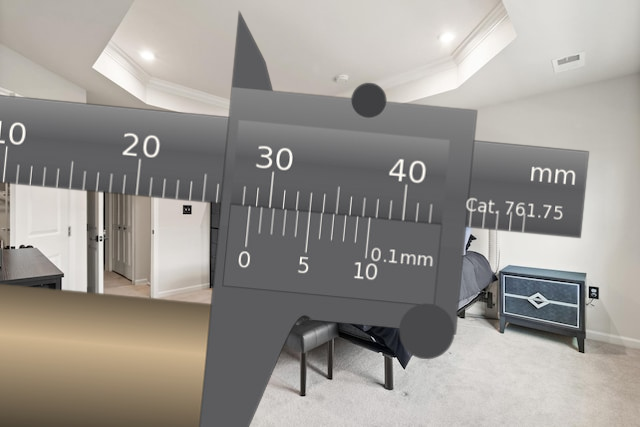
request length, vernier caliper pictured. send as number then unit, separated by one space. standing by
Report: 28.5 mm
